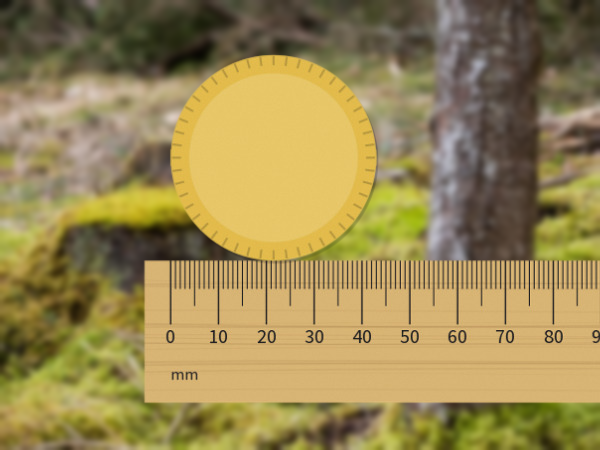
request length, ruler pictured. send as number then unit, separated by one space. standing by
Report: 43 mm
